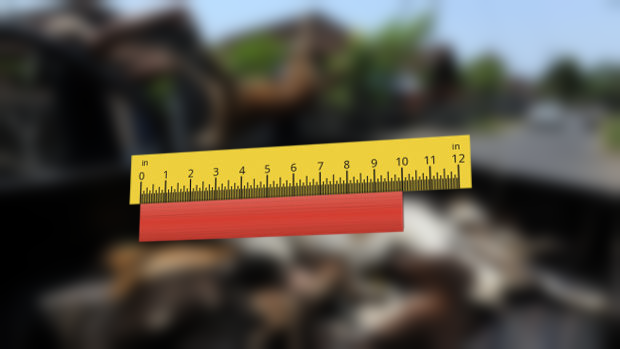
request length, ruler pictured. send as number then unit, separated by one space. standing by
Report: 10 in
